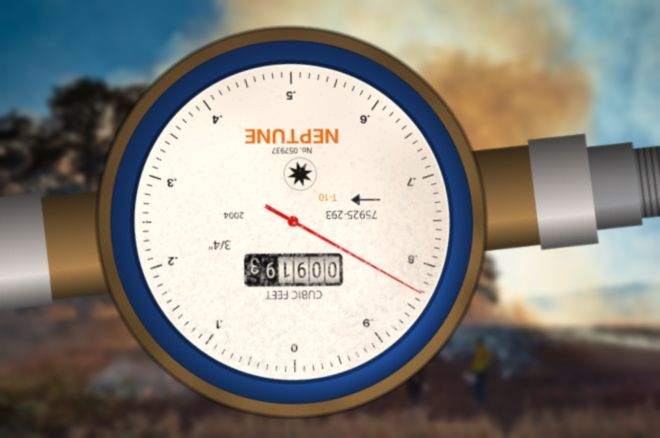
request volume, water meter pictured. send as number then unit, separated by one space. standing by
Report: 9192.83 ft³
